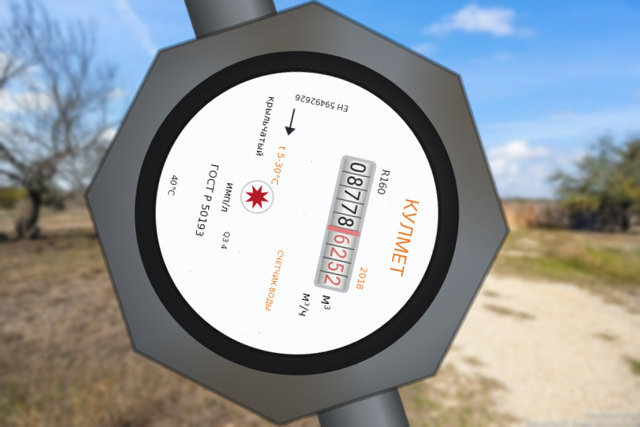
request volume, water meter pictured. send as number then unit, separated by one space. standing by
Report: 8778.6252 m³
